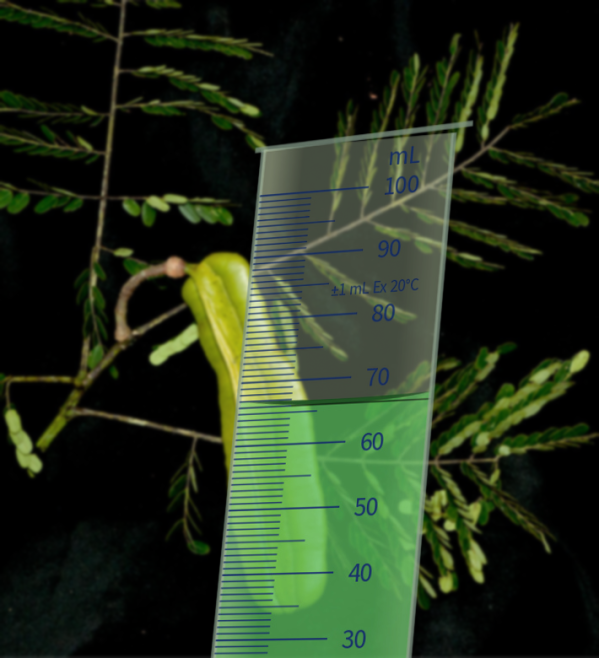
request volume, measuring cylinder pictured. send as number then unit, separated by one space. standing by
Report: 66 mL
